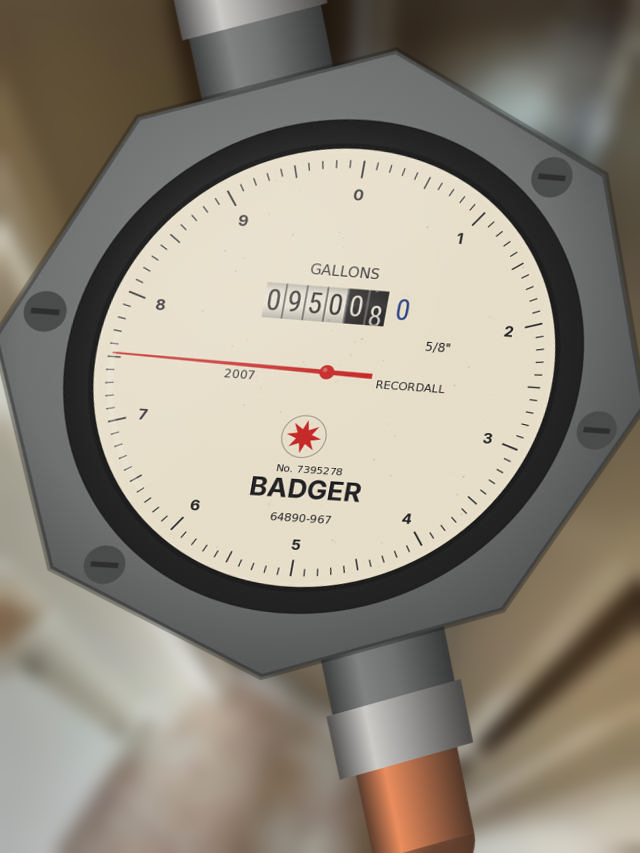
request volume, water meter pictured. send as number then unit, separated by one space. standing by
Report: 950077.5 gal
